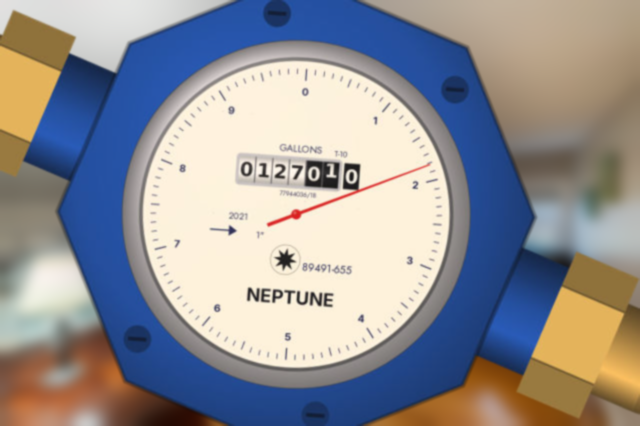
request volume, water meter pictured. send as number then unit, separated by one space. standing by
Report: 127011.8 gal
